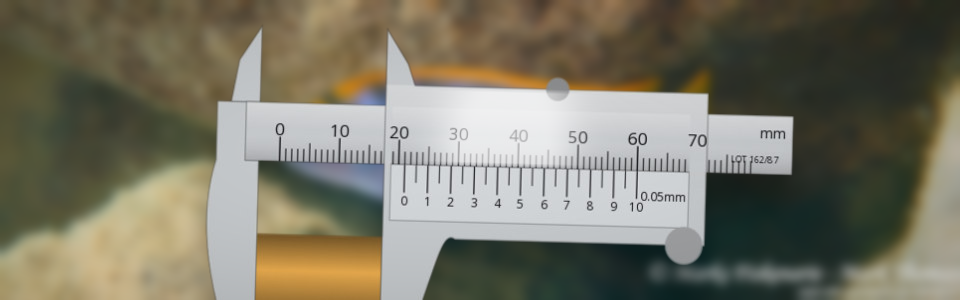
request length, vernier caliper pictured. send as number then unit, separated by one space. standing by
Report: 21.0 mm
